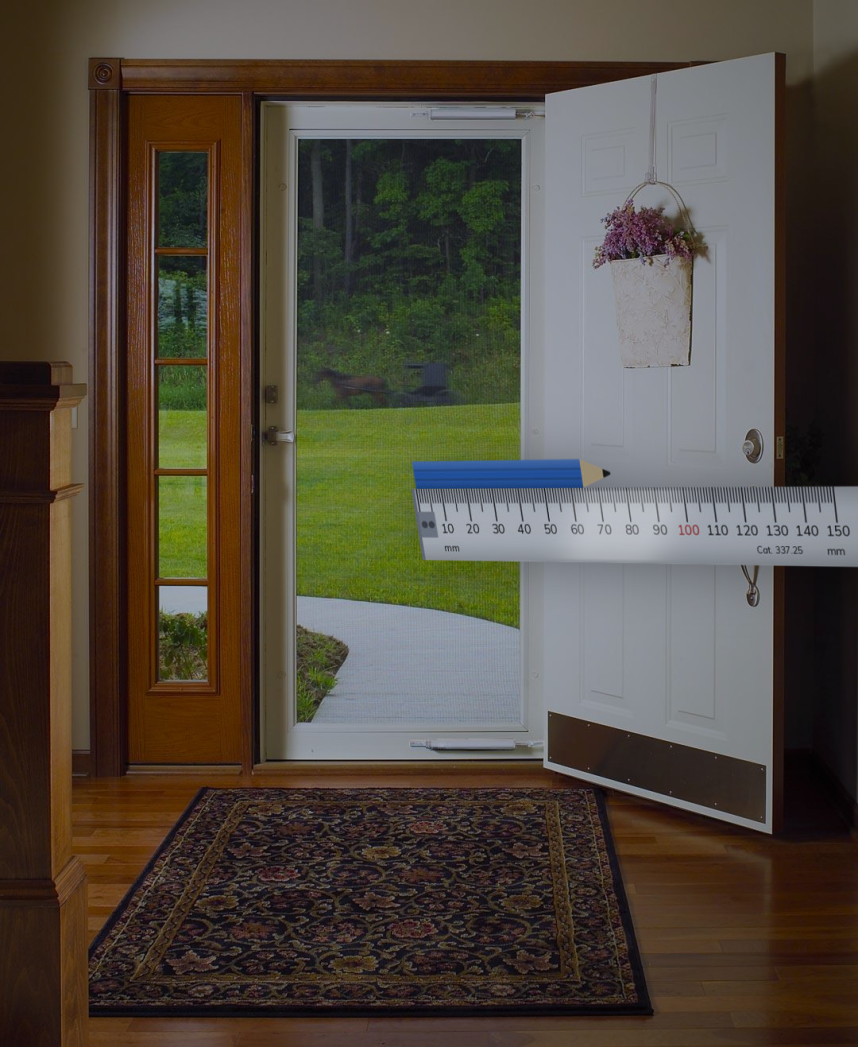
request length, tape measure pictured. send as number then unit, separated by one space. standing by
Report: 75 mm
